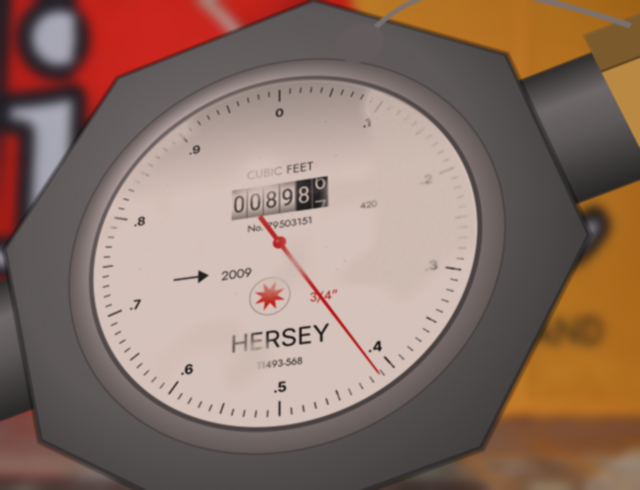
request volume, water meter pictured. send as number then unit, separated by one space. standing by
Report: 8986.41 ft³
